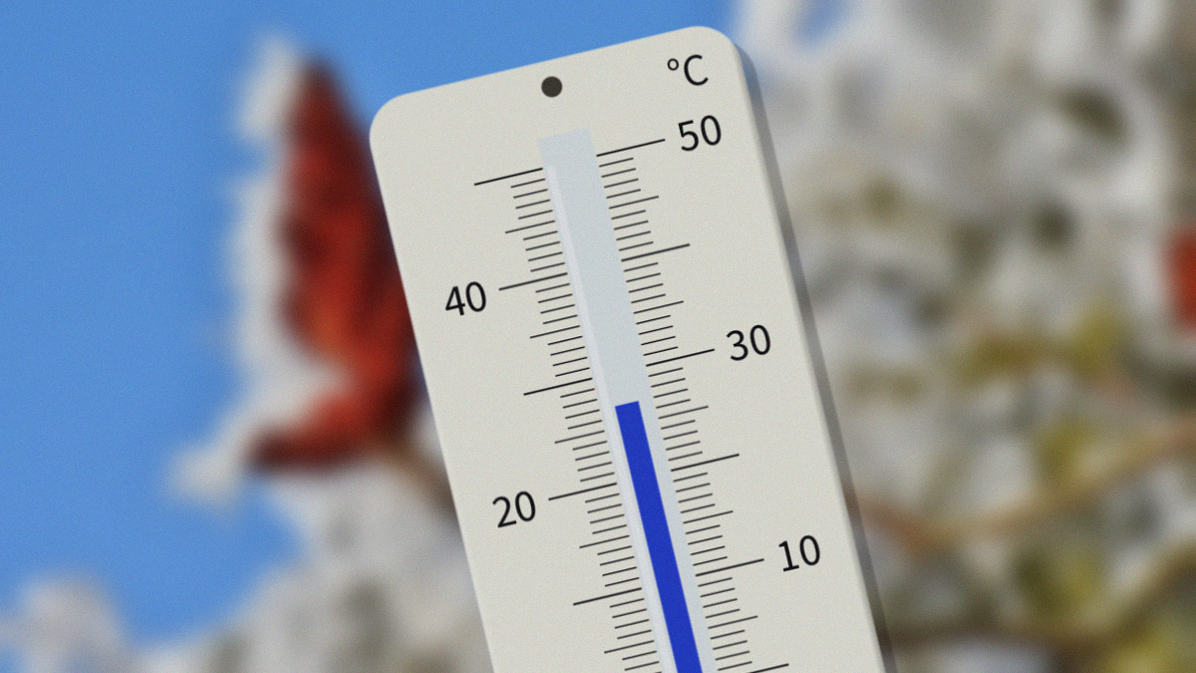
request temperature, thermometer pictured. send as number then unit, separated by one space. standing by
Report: 27 °C
